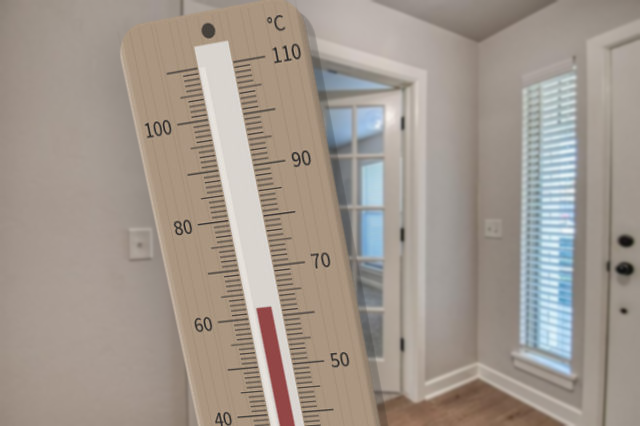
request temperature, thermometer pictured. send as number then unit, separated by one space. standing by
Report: 62 °C
